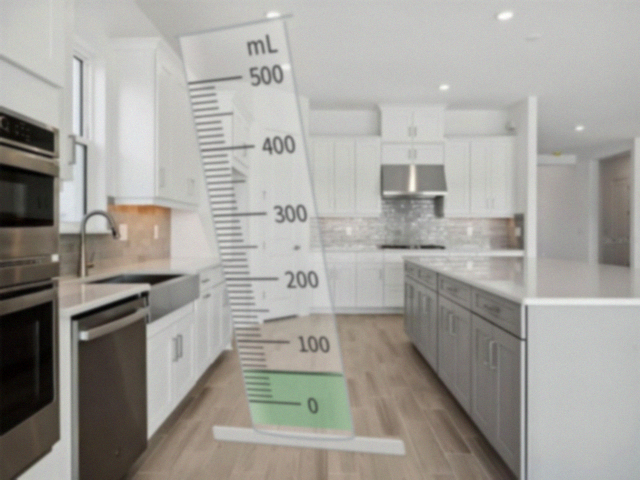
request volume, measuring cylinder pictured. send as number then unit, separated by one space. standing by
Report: 50 mL
